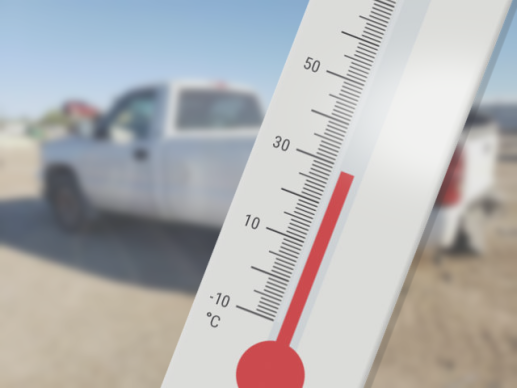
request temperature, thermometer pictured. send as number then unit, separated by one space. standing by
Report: 29 °C
